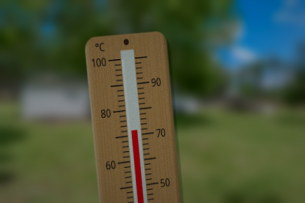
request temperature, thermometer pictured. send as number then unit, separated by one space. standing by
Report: 72 °C
